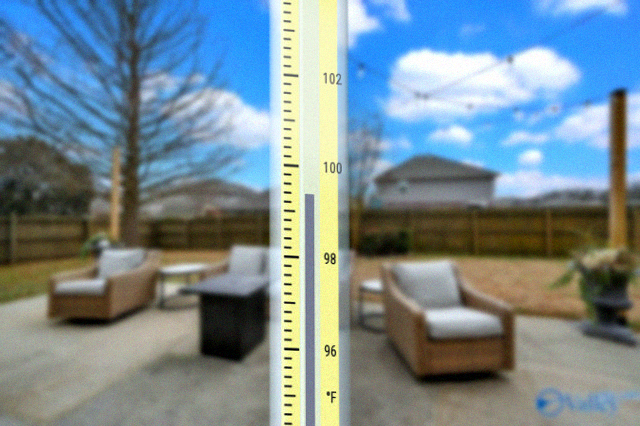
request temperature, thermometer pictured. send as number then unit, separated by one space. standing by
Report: 99.4 °F
